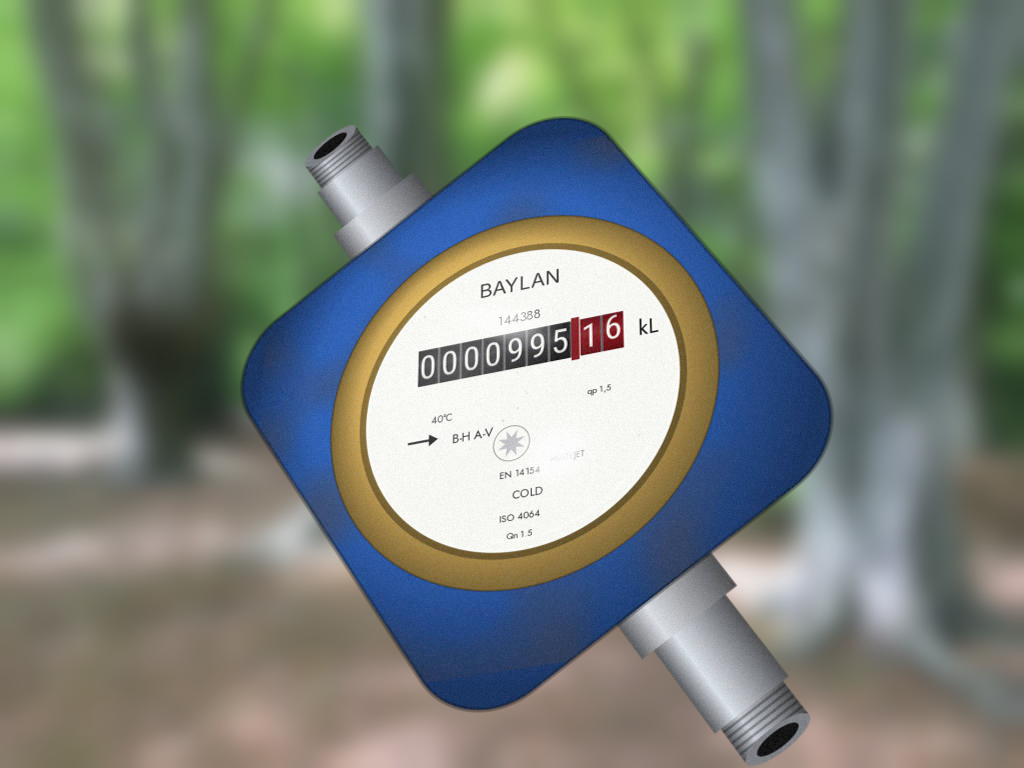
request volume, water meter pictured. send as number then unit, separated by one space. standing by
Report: 995.16 kL
